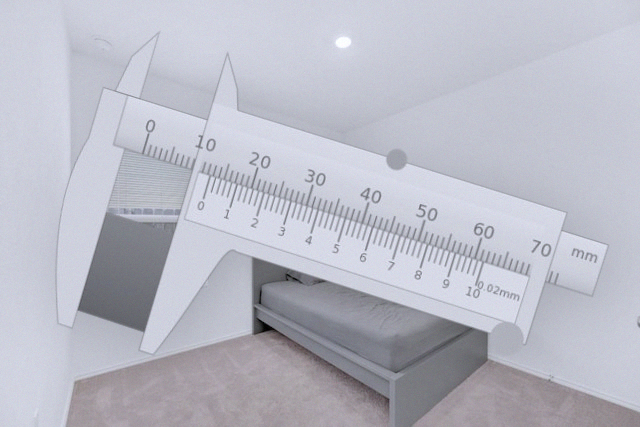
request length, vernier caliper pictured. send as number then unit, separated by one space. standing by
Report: 12.5 mm
